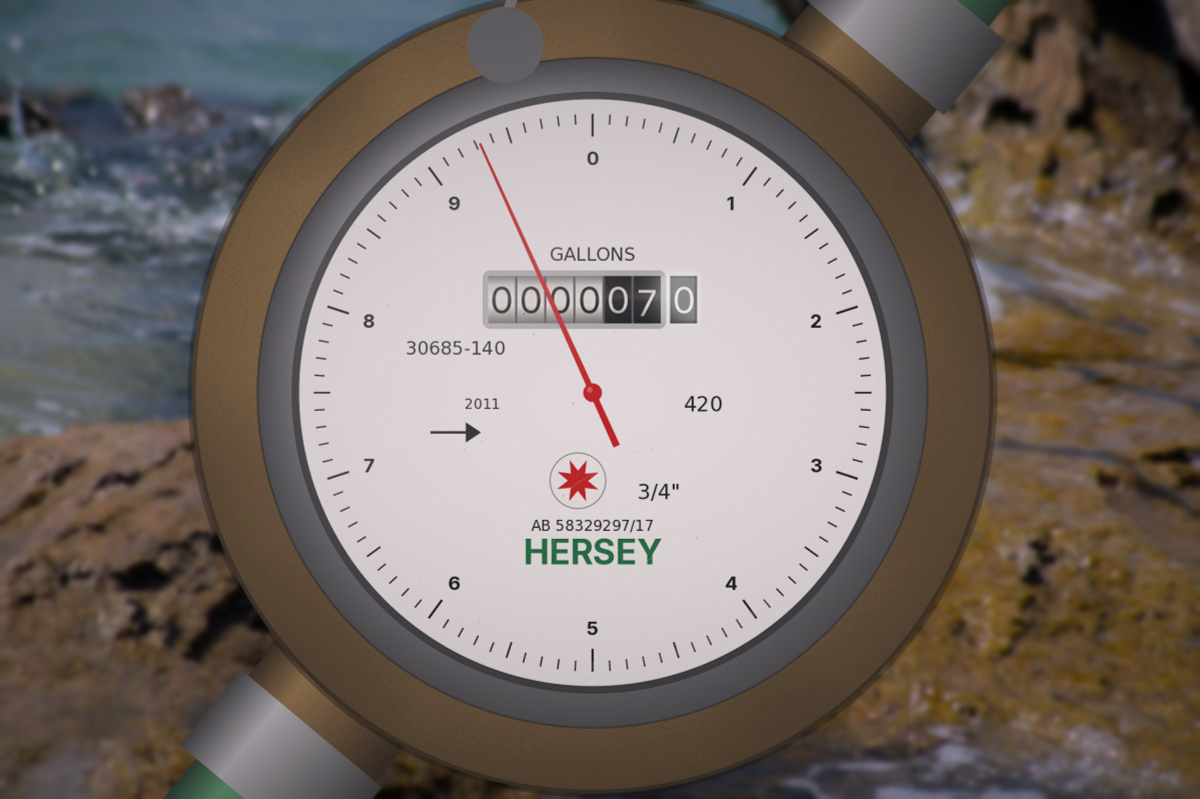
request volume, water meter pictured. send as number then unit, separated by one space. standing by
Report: 69.3 gal
